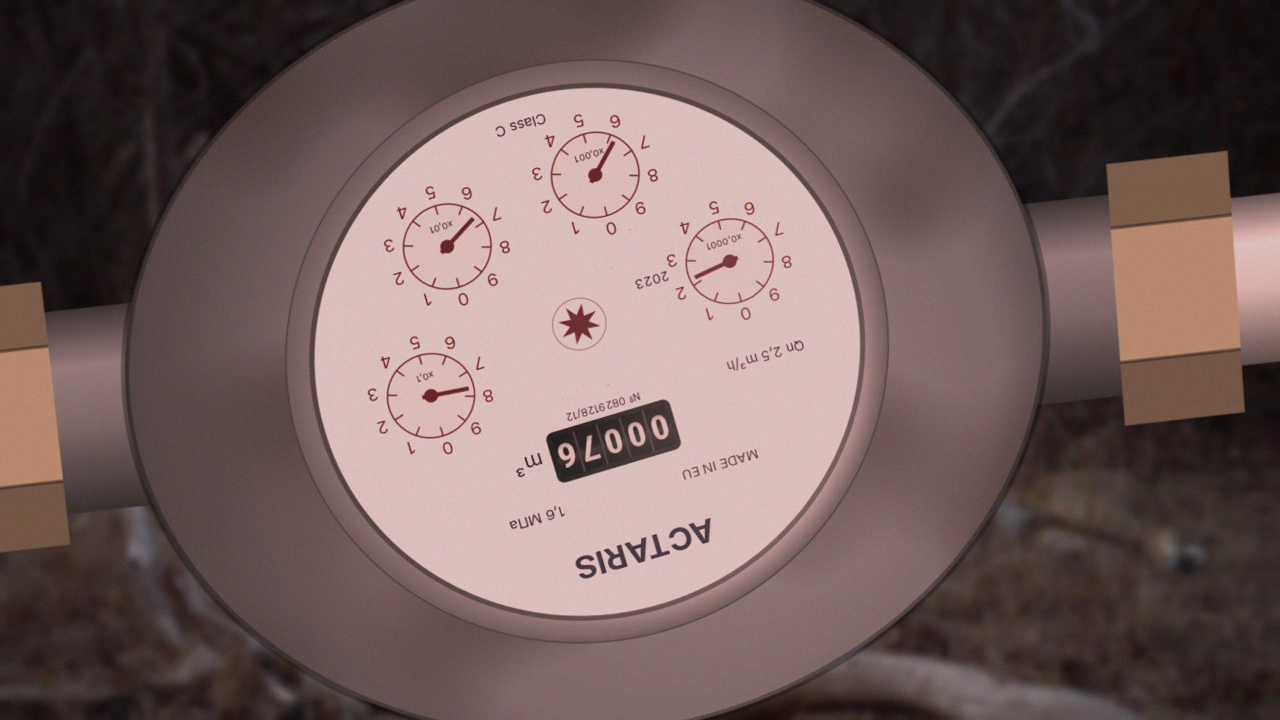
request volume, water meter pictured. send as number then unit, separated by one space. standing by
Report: 76.7662 m³
